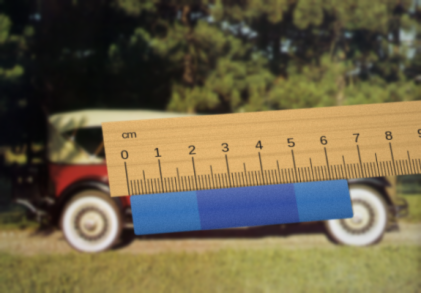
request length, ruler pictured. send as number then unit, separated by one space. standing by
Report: 6.5 cm
